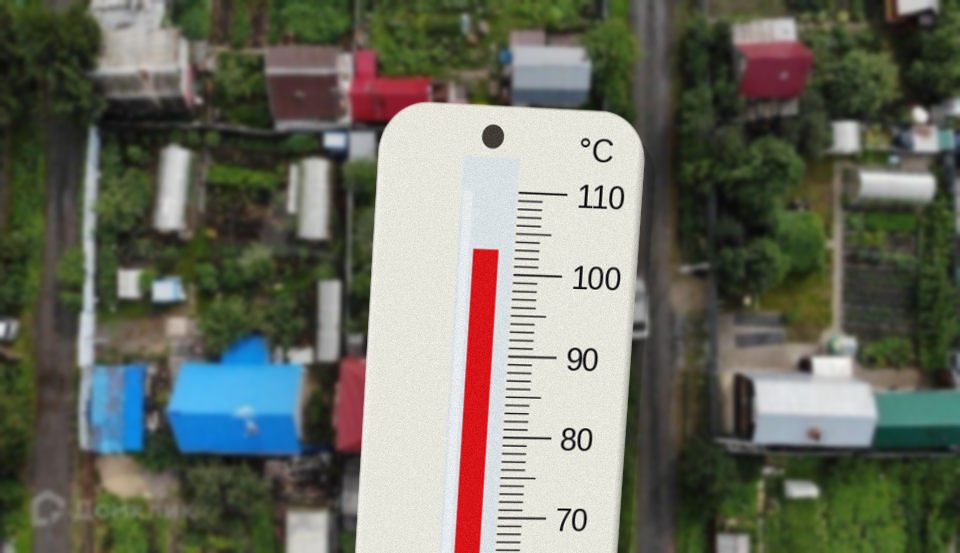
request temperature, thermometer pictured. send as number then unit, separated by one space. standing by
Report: 103 °C
